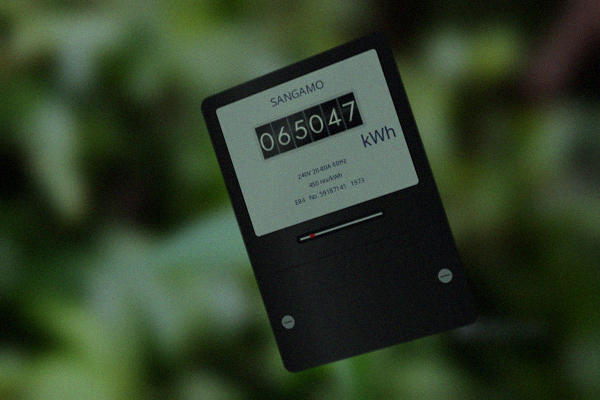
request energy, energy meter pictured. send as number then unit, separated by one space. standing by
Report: 65047 kWh
